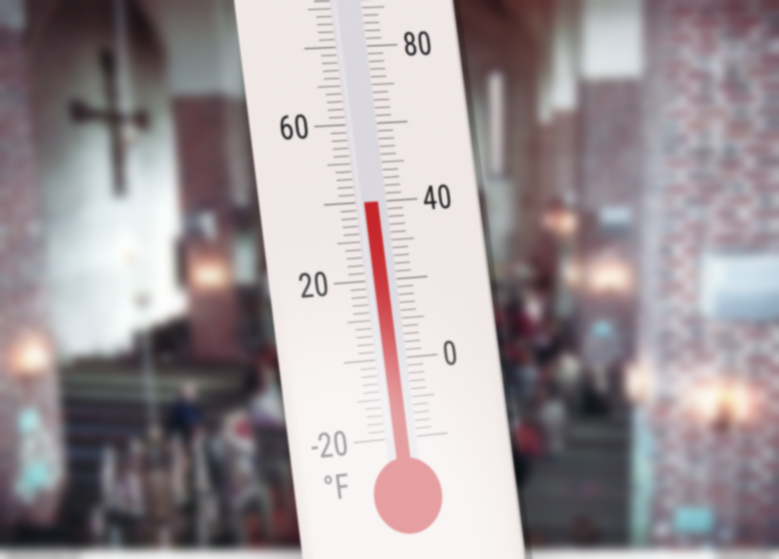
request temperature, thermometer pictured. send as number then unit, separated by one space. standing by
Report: 40 °F
